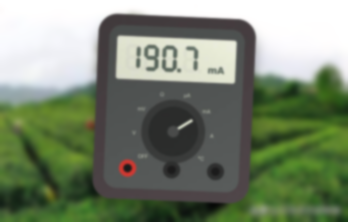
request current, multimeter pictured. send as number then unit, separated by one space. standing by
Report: 190.7 mA
